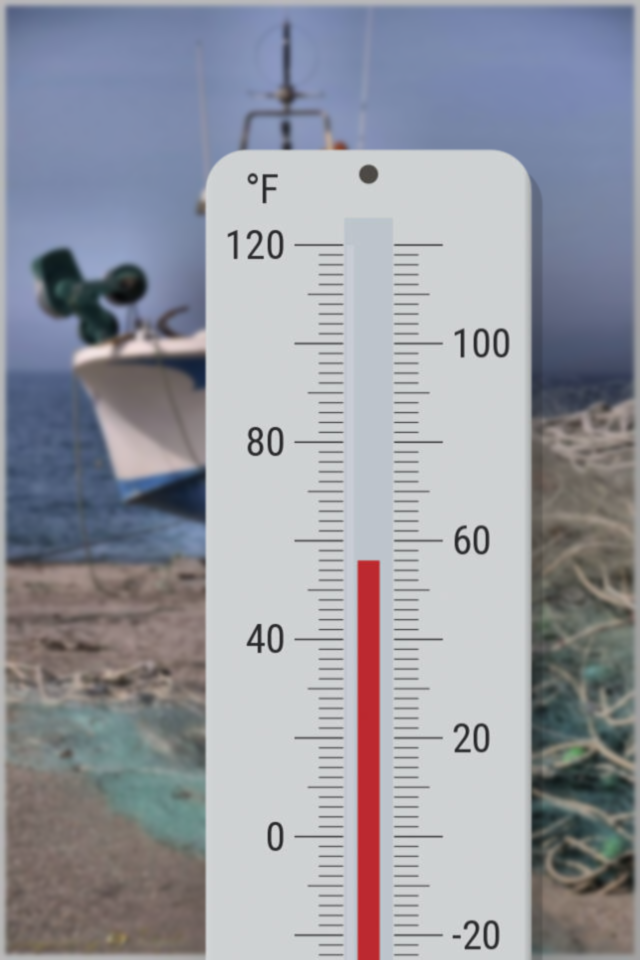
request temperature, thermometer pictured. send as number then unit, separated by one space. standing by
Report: 56 °F
